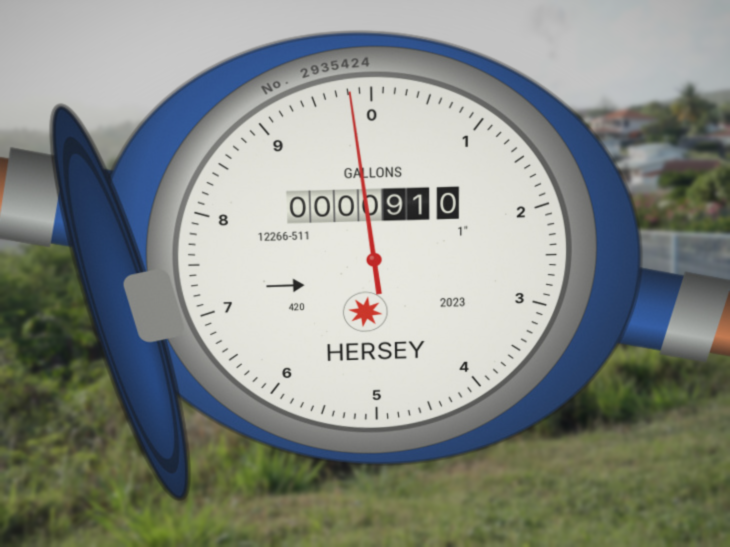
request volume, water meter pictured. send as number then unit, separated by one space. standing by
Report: 909.8 gal
